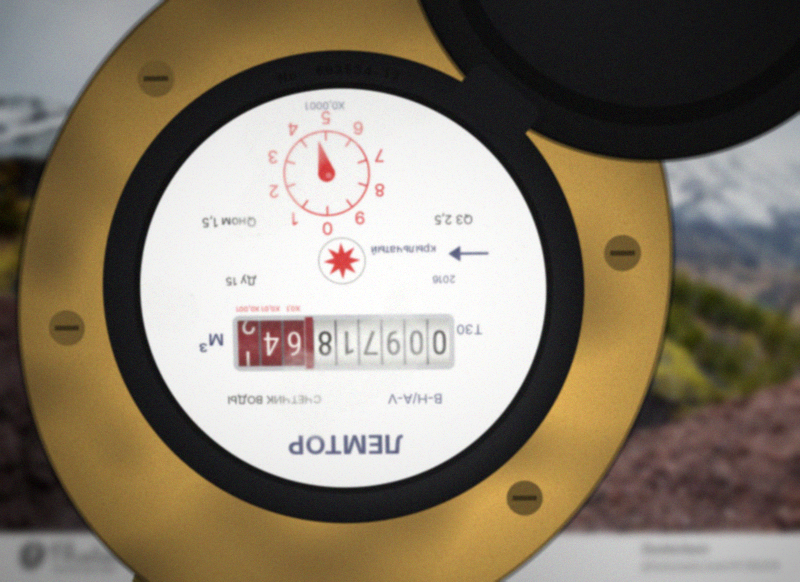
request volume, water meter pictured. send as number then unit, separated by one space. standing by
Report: 9718.6414 m³
